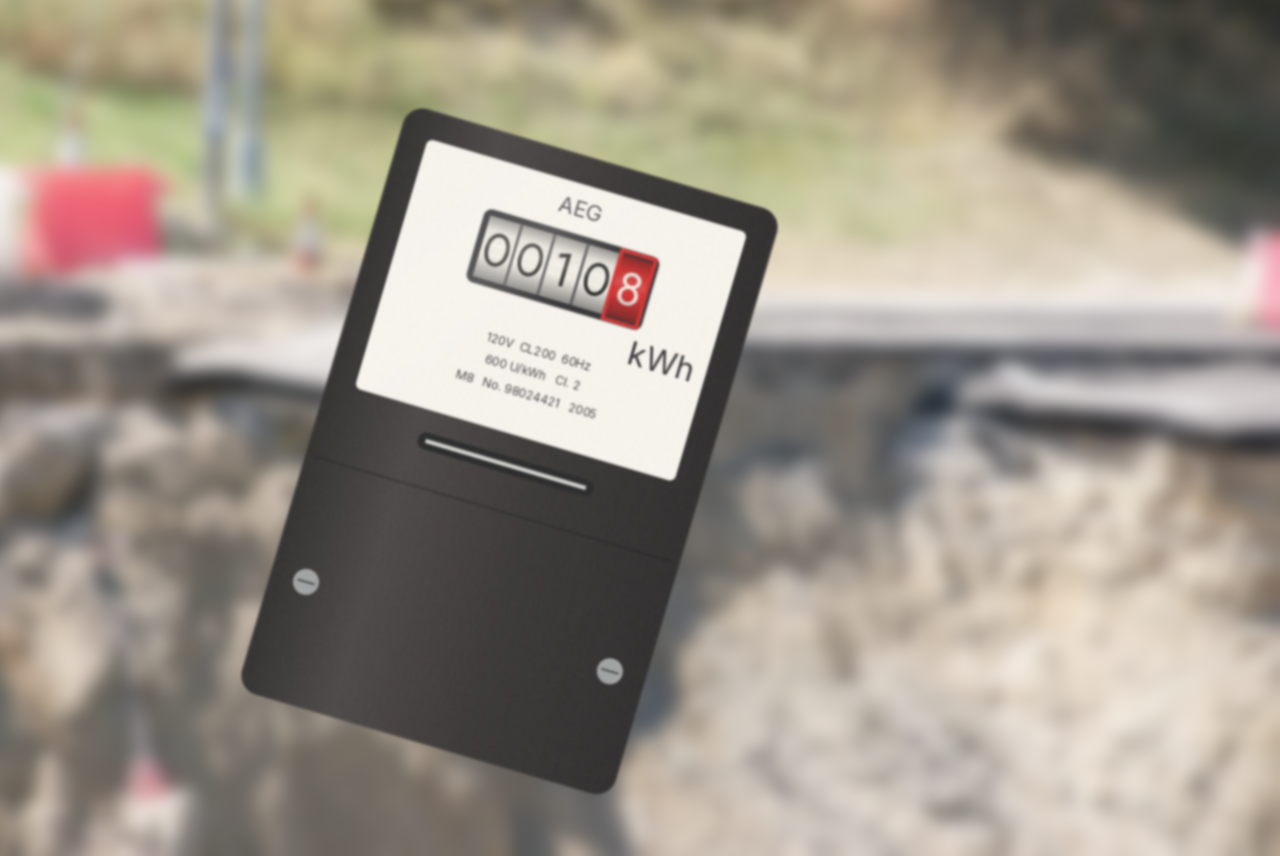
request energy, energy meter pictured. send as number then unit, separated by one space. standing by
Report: 10.8 kWh
